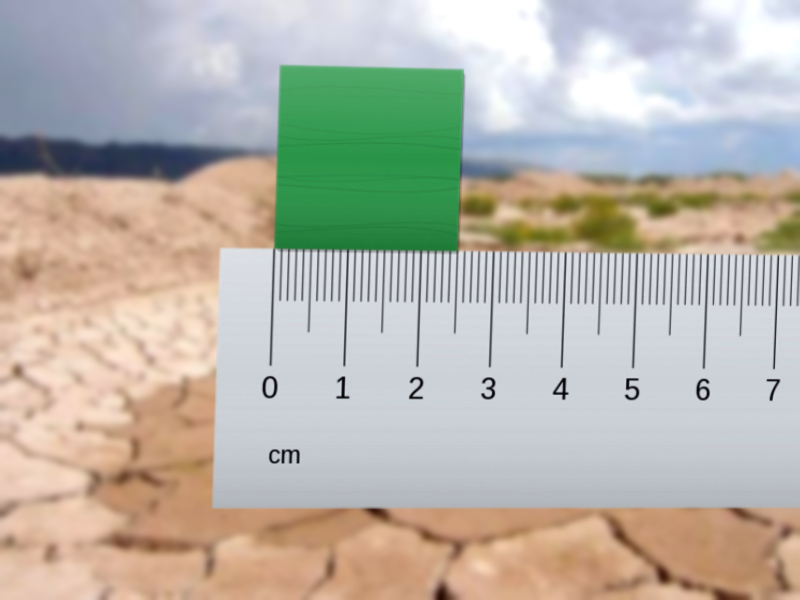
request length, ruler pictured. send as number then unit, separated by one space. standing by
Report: 2.5 cm
